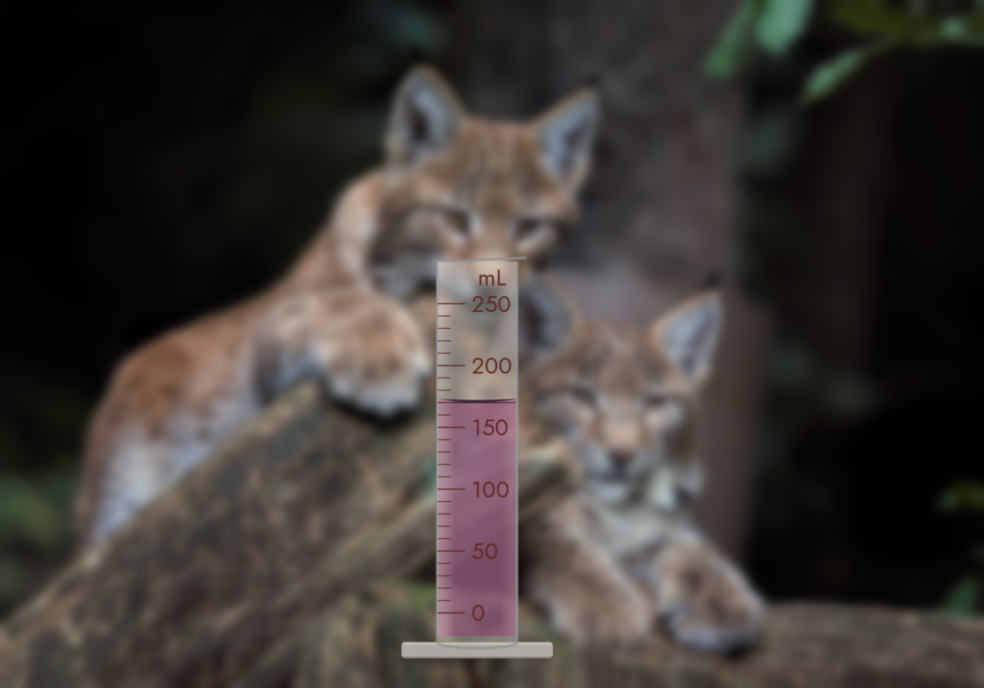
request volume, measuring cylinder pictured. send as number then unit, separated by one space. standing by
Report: 170 mL
